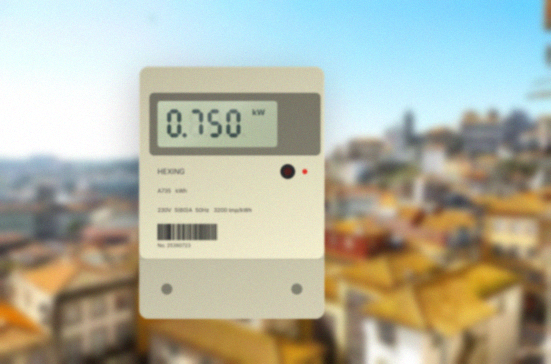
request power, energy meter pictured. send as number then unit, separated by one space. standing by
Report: 0.750 kW
